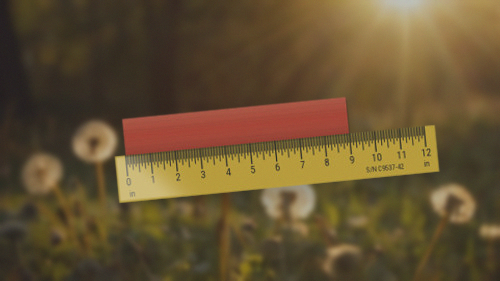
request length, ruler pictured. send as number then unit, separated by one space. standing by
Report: 9 in
